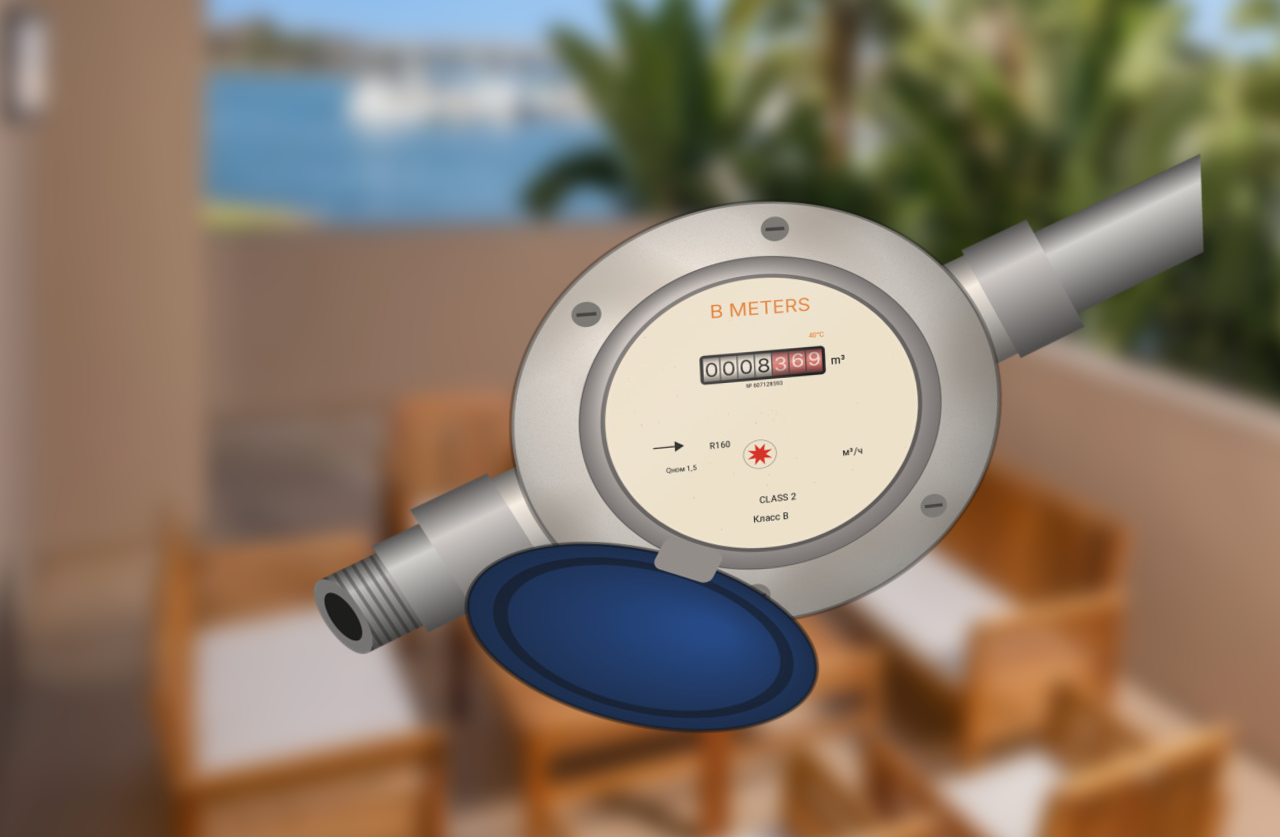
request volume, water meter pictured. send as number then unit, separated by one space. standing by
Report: 8.369 m³
